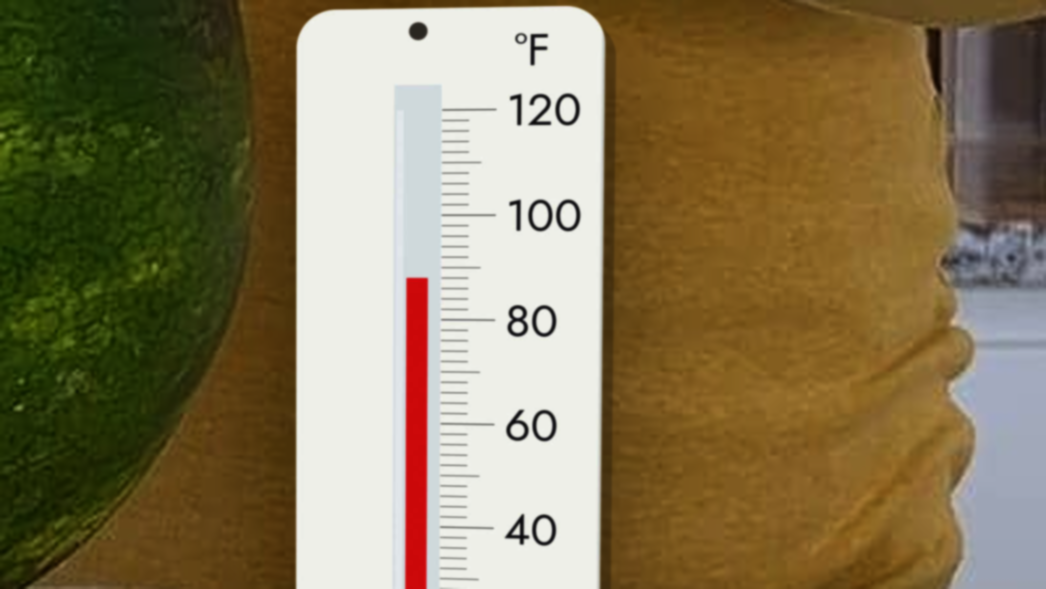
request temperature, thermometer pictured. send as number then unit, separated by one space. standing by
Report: 88 °F
